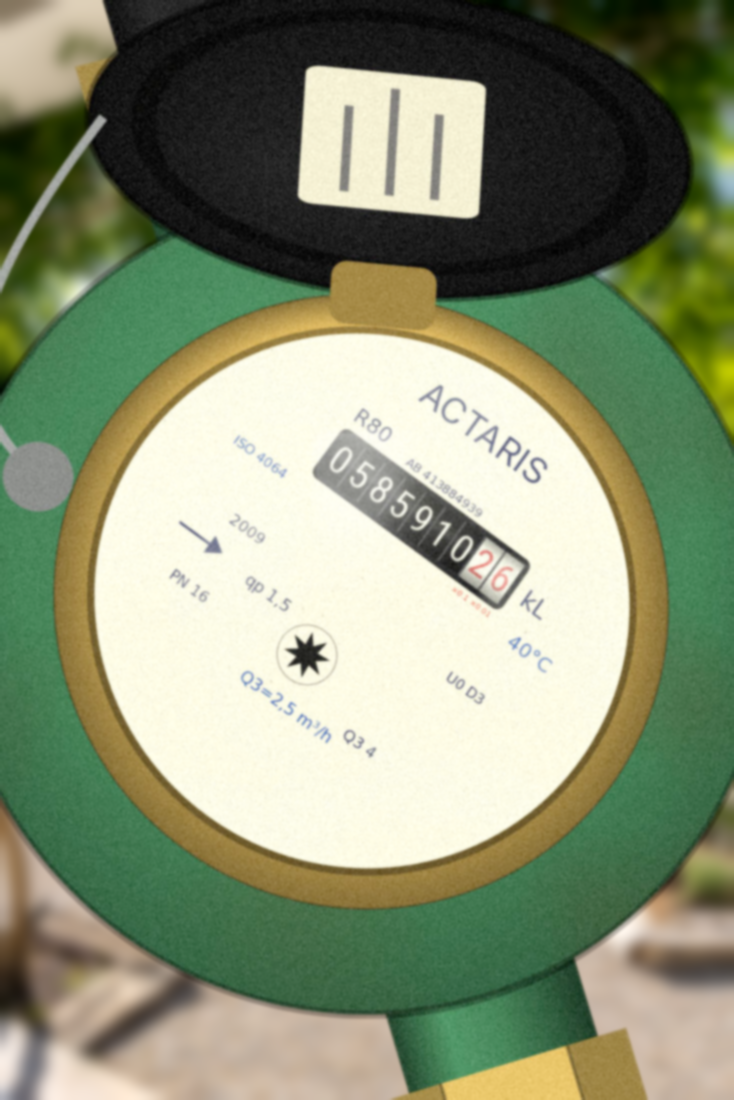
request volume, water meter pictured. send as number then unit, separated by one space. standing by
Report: 585910.26 kL
